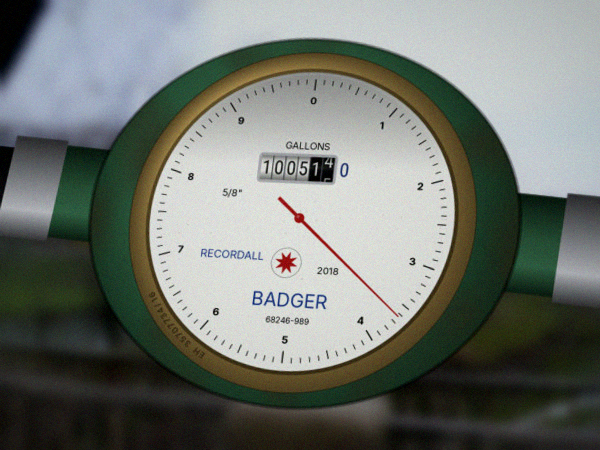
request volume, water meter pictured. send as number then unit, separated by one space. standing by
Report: 1005143.6 gal
